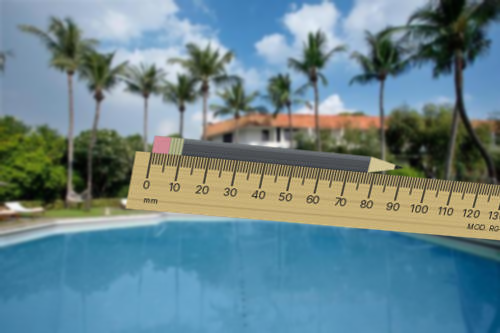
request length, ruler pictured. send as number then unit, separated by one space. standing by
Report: 90 mm
